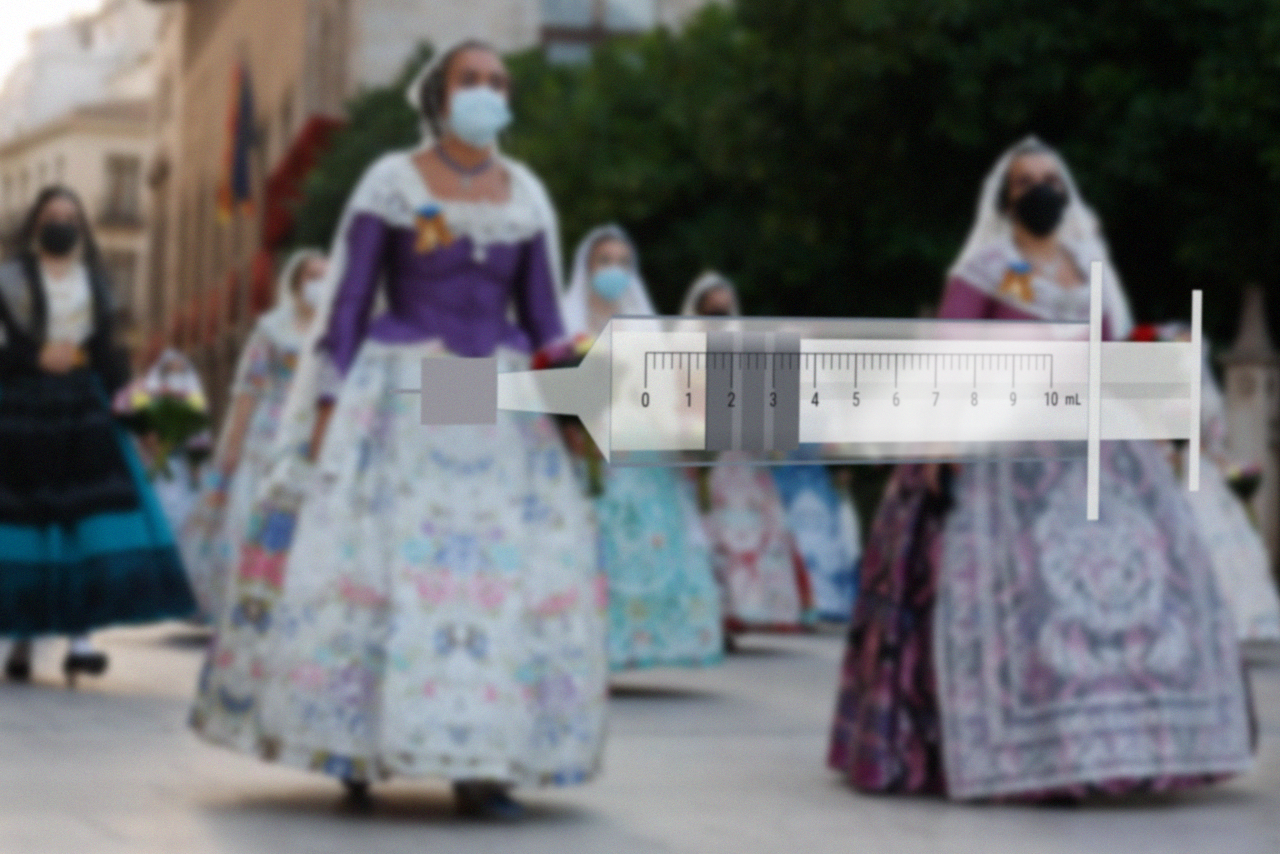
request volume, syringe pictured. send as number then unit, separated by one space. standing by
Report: 1.4 mL
